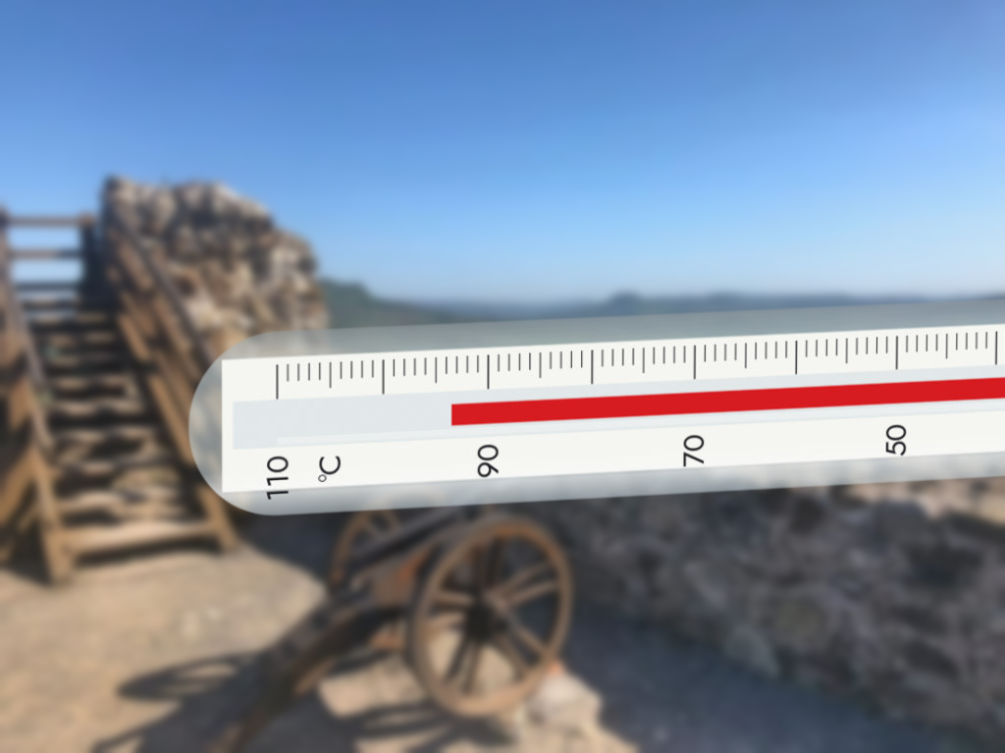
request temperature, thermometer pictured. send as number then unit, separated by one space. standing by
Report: 93.5 °C
